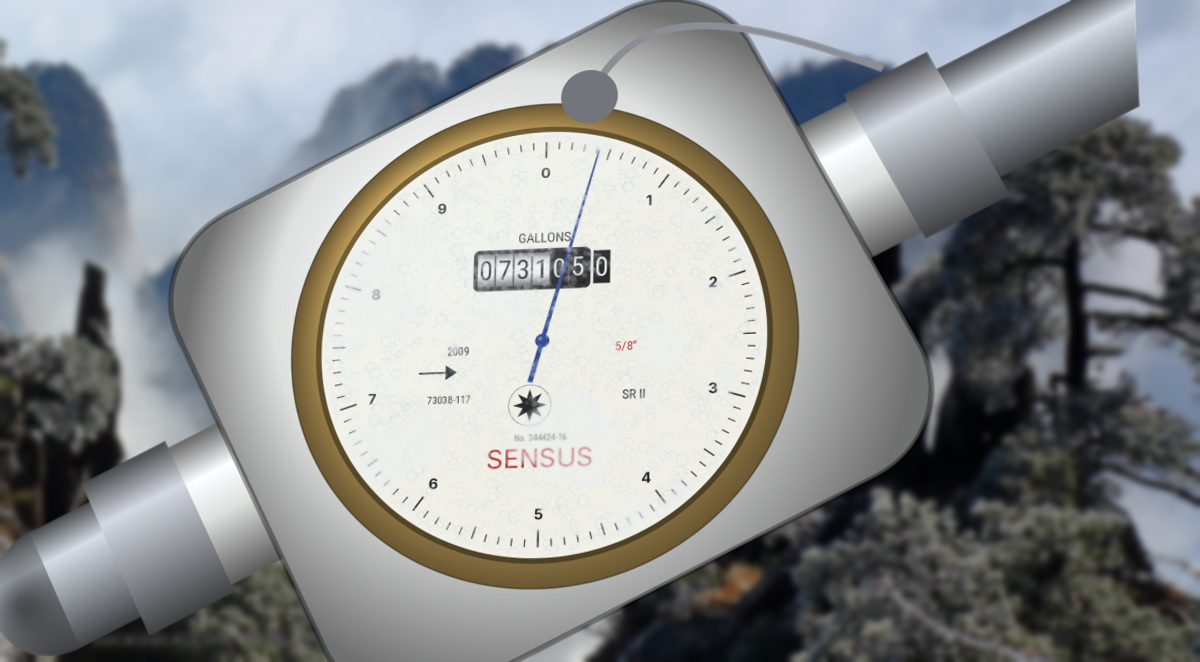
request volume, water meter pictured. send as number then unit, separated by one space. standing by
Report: 731050.4 gal
